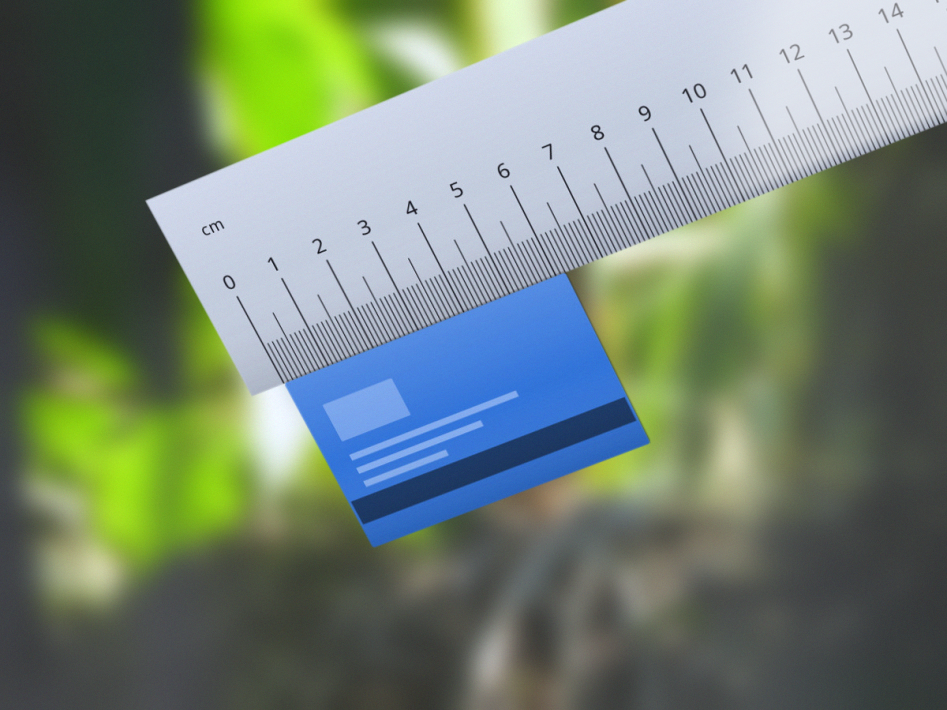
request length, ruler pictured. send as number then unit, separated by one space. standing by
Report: 6.2 cm
